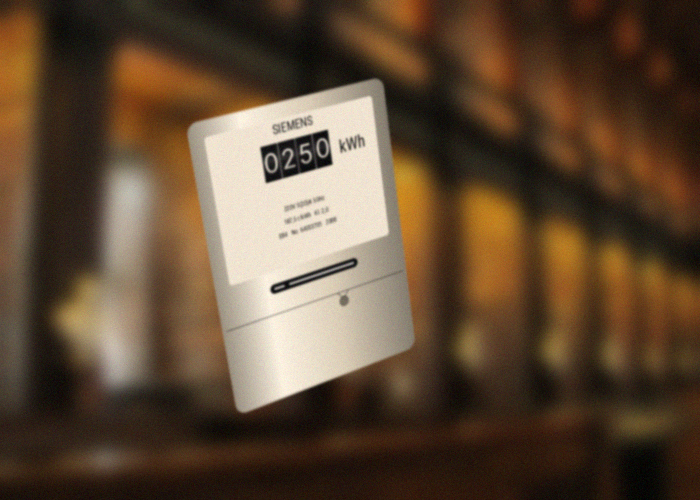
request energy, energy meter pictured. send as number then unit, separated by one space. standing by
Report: 250 kWh
